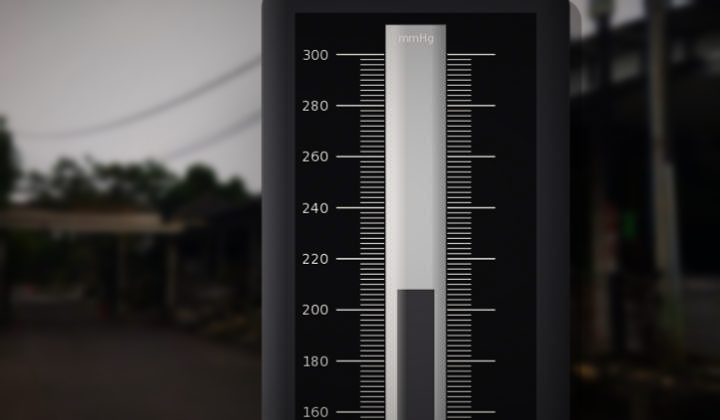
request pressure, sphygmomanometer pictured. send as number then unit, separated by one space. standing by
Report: 208 mmHg
